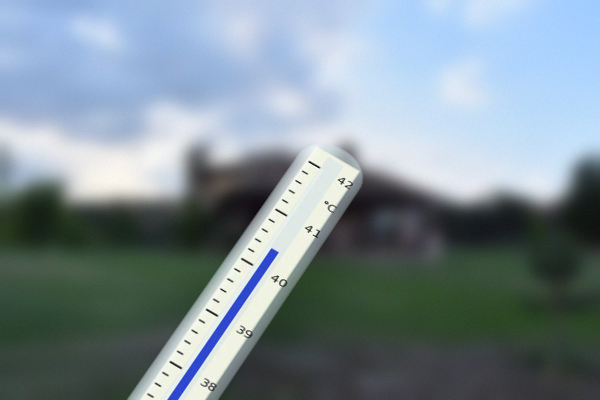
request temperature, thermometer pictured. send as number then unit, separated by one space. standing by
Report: 40.4 °C
